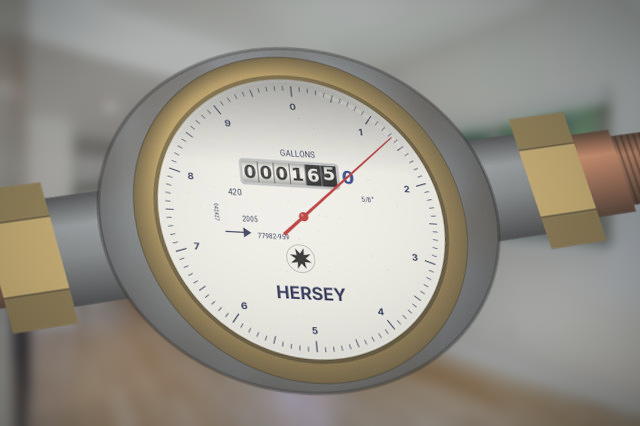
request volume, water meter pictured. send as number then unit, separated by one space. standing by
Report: 1651.3 gal
